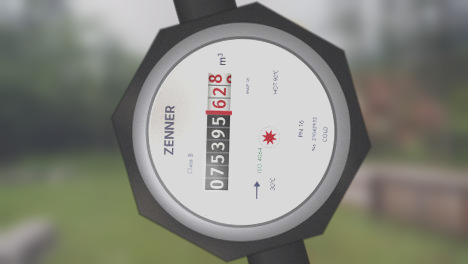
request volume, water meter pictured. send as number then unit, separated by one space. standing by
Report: 75395.628 m³
